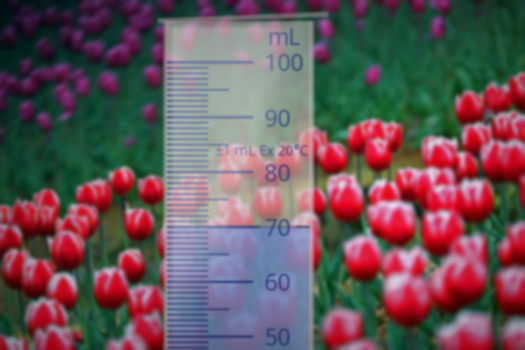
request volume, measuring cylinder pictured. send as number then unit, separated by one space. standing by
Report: 70 mL
